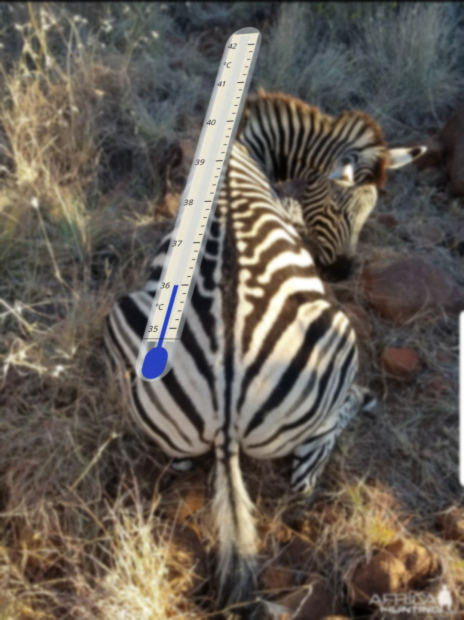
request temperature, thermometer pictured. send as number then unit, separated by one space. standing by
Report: 36 °C
